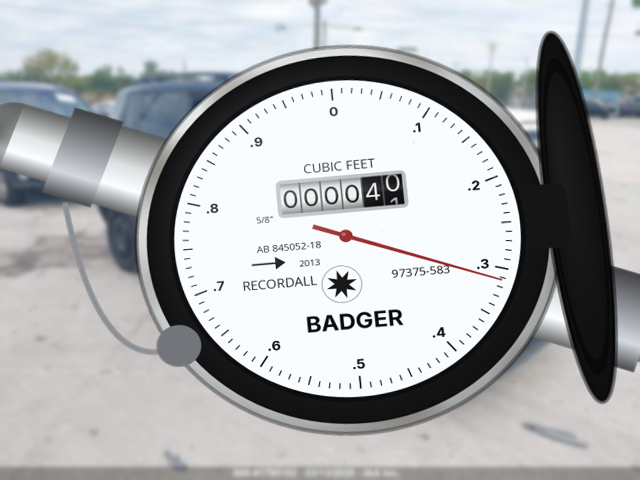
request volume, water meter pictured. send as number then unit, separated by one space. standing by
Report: 40.31 ft³
